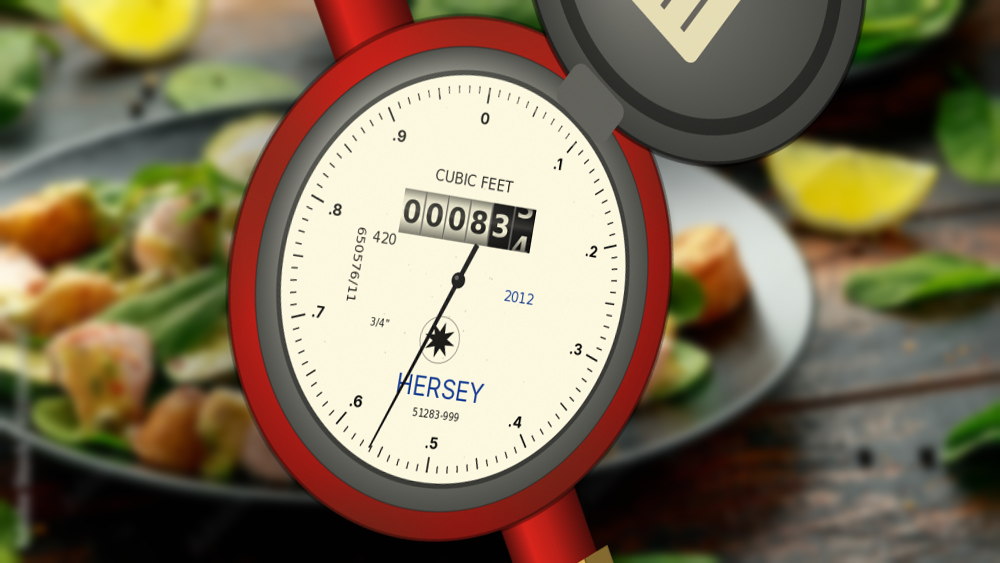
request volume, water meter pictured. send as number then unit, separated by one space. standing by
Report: 833.56 ft³
